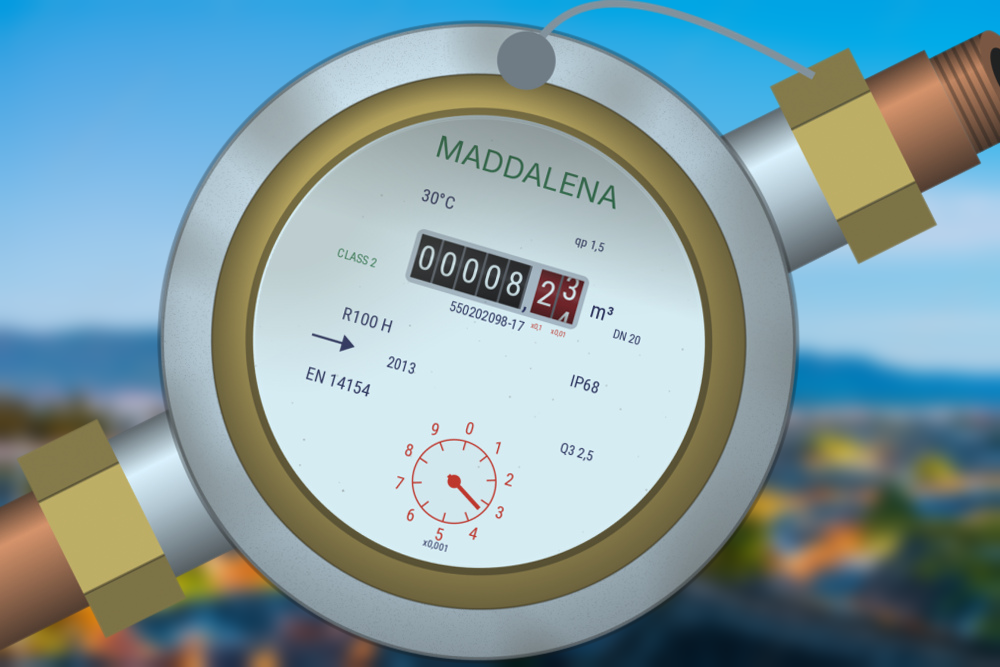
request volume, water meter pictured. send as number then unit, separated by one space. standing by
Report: 8.233 m³
